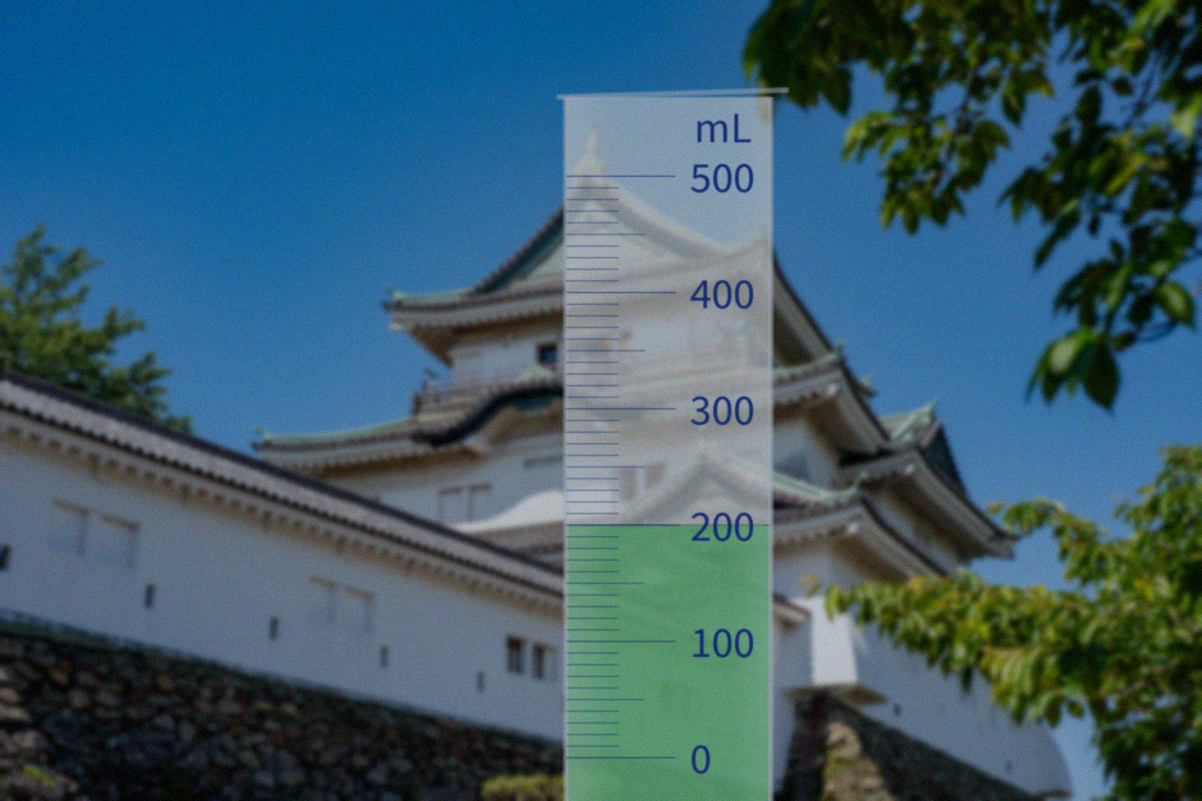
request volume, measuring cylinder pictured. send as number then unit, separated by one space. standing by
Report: 200 mL
